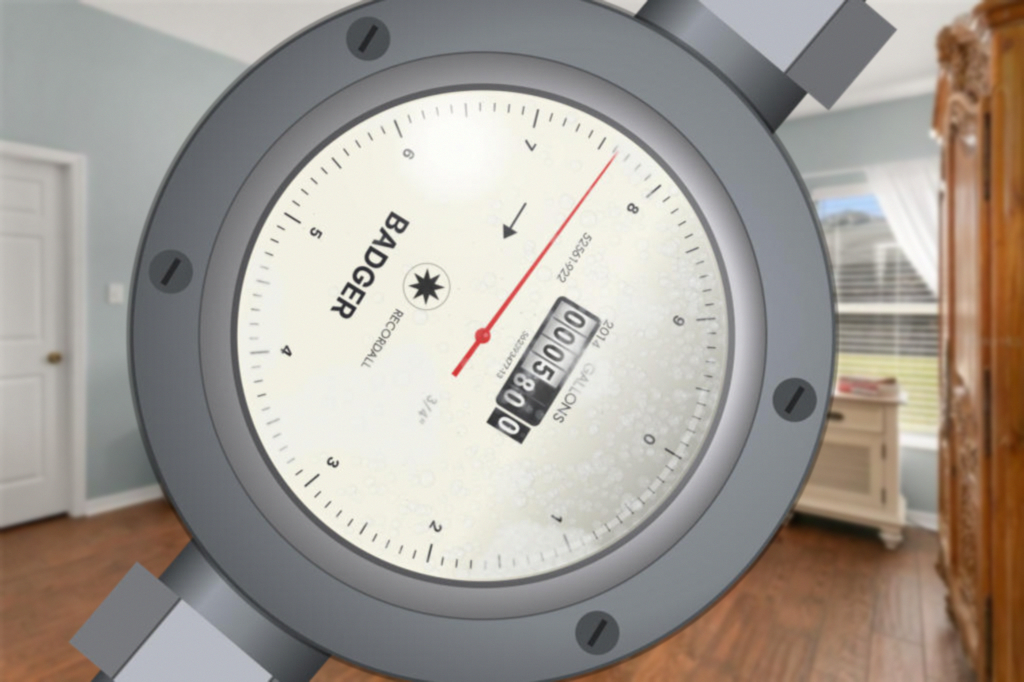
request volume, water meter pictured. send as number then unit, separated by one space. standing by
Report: 5797.6 gal
